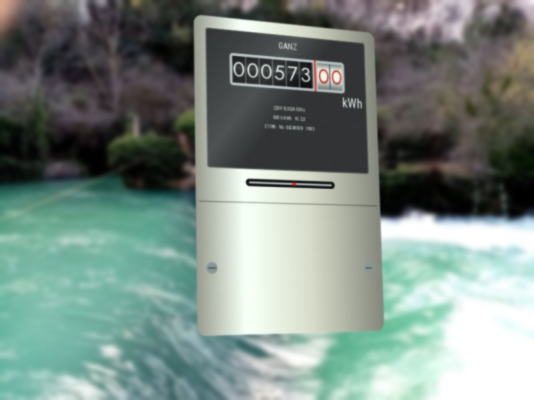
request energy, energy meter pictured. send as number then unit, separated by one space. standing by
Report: 573.00 kWh
